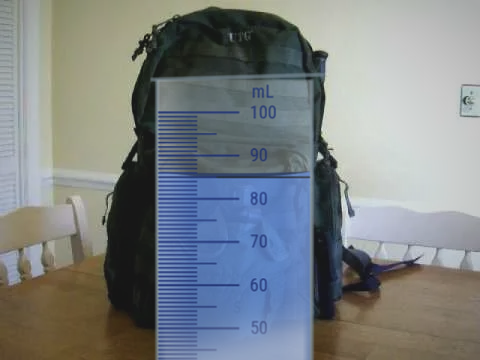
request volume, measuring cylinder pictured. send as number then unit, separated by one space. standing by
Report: 85 mL
